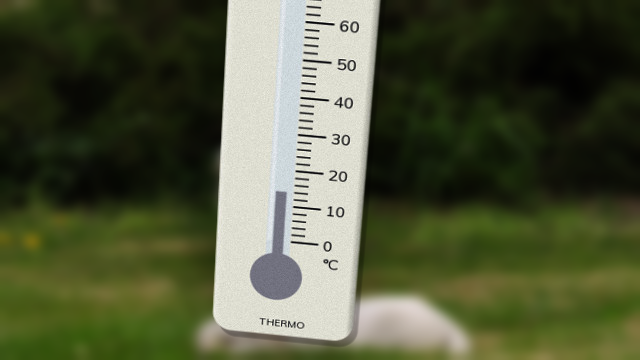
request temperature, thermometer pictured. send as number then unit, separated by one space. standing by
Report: 14 °C
